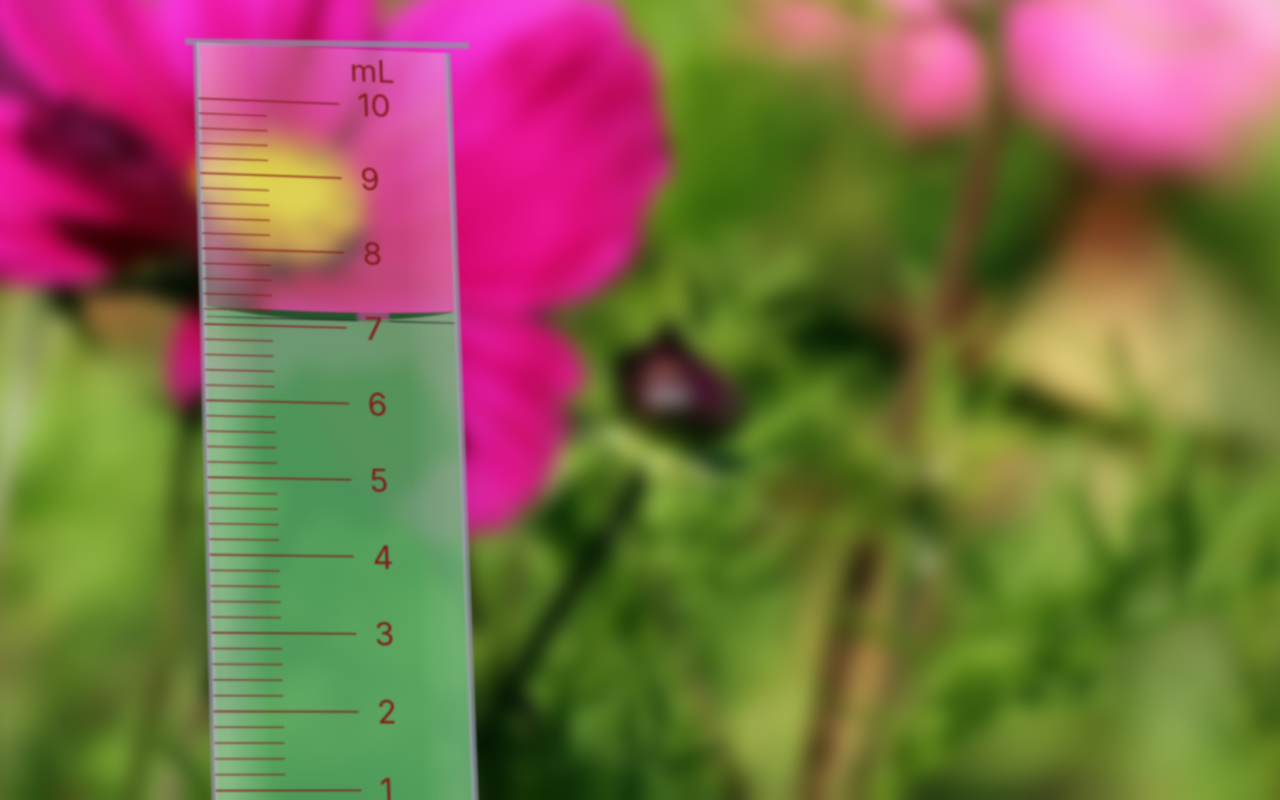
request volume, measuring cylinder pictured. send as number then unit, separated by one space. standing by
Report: 7.1 mL
